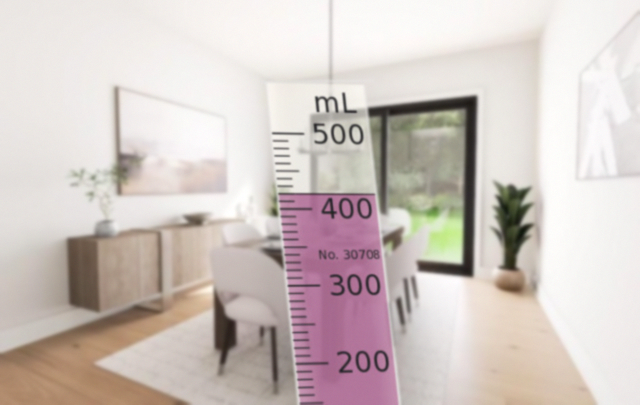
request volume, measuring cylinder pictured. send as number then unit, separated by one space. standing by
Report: 420 mL
